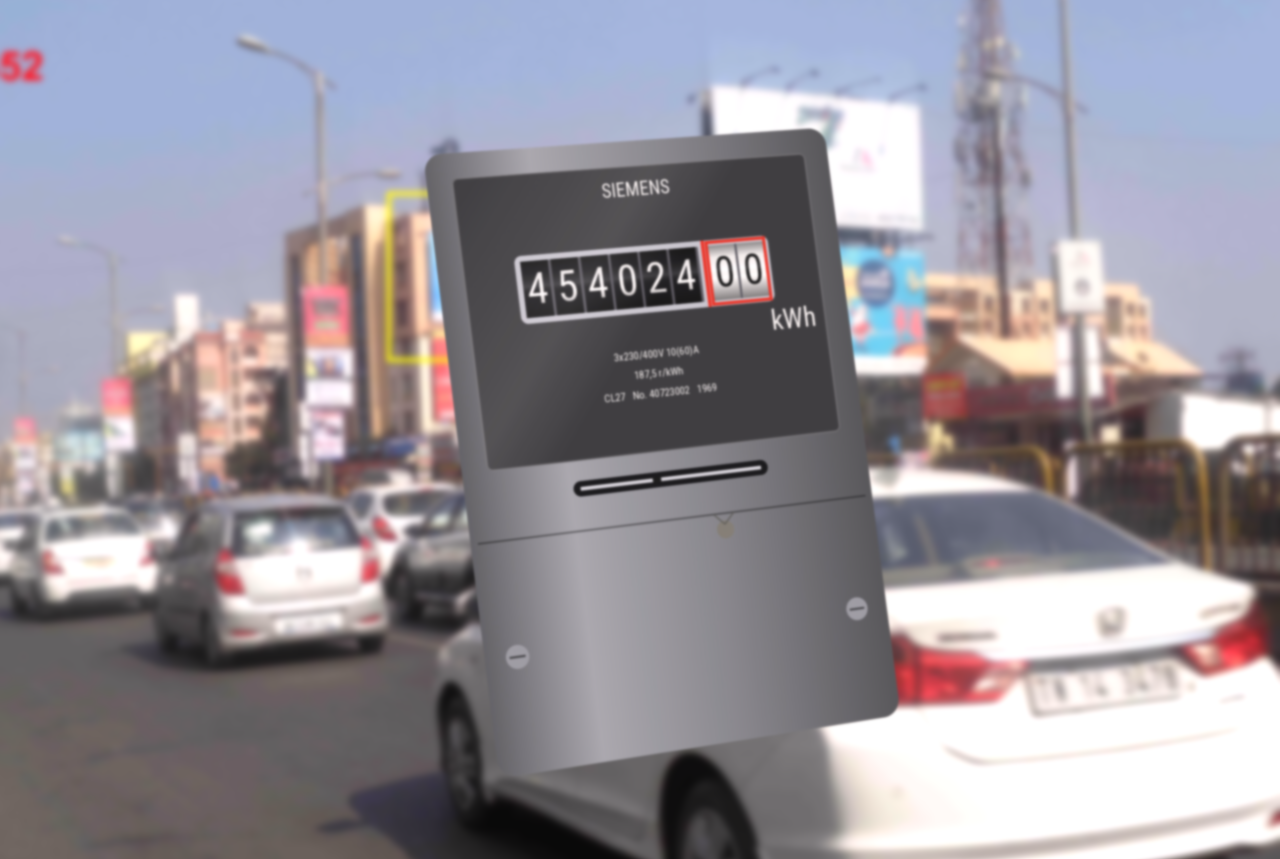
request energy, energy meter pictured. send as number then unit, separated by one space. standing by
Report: 454024.00 kWh
